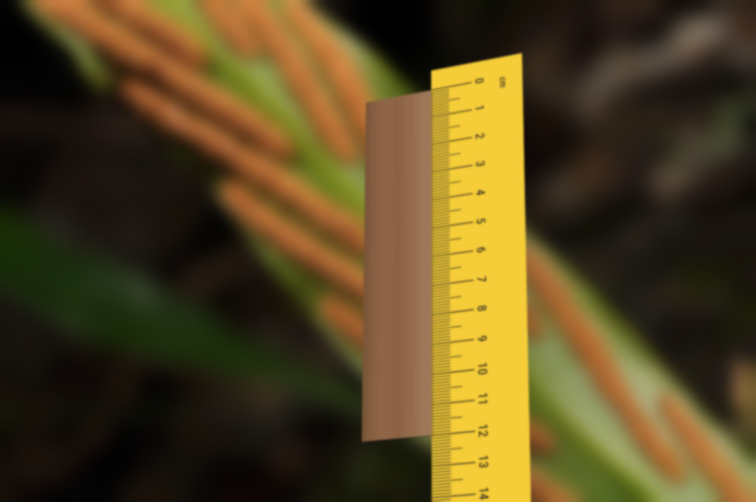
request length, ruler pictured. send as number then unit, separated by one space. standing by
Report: 12 cm
